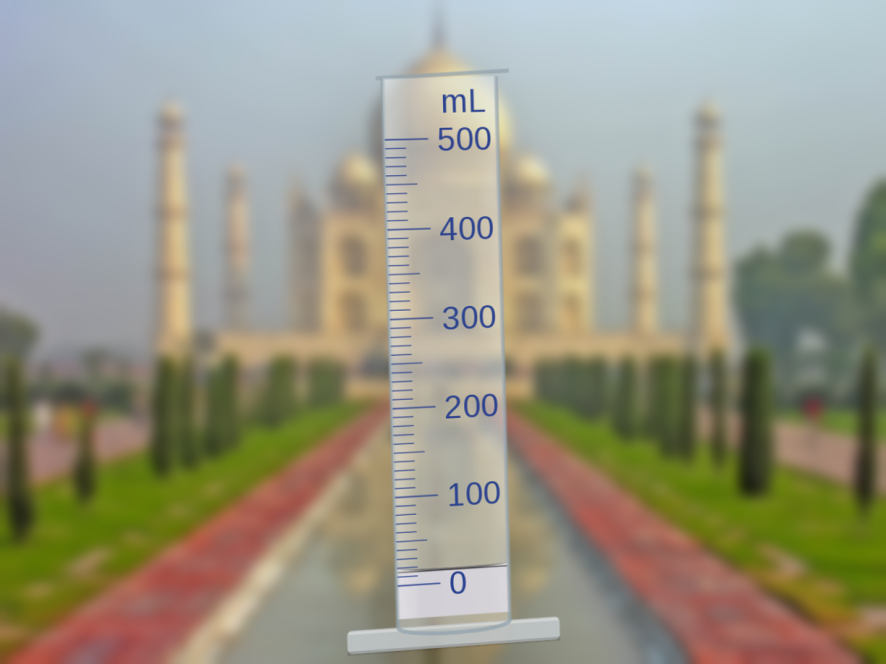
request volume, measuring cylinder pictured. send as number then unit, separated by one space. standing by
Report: 15 mL
